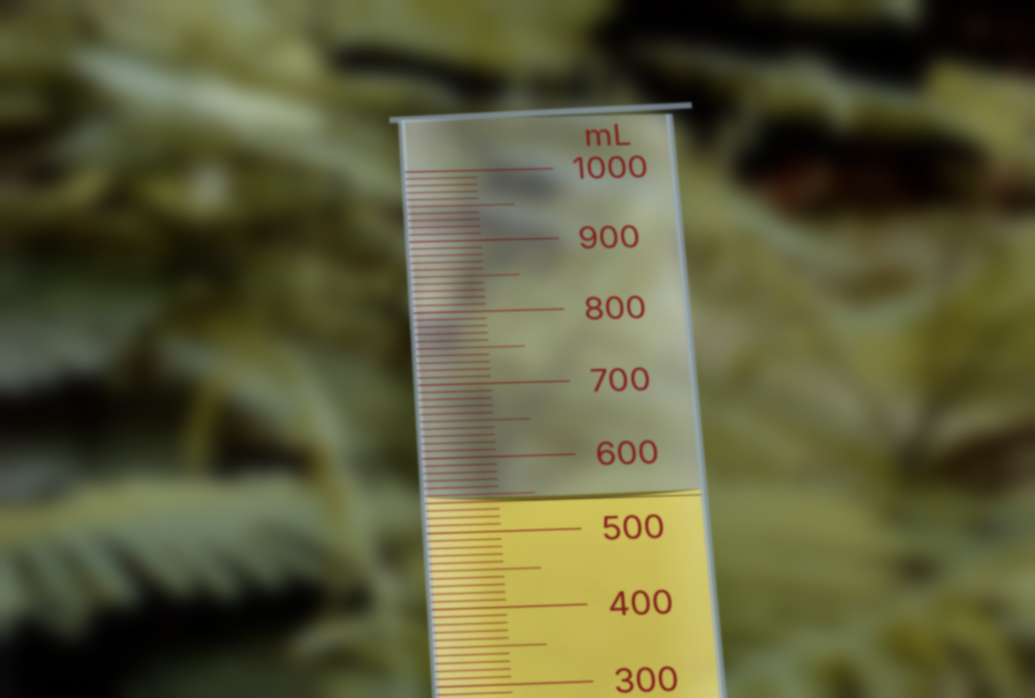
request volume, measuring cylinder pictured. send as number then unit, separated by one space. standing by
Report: 540 mL
